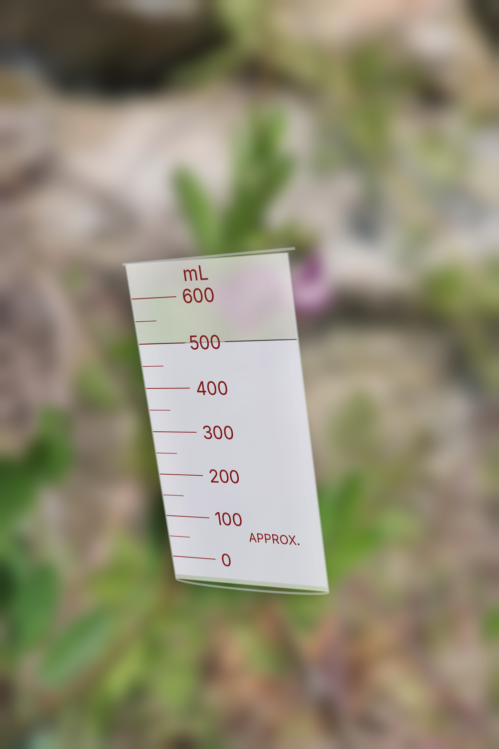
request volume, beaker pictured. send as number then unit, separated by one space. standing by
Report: 500 mL
